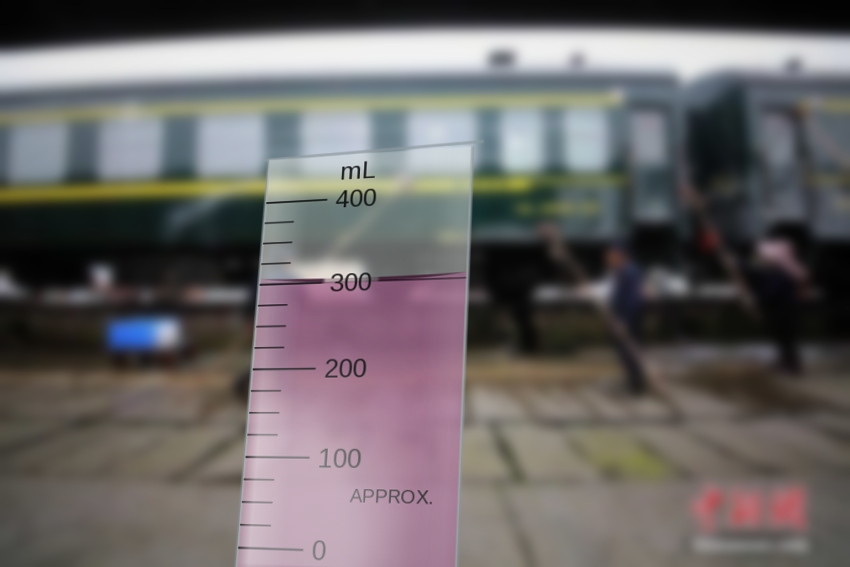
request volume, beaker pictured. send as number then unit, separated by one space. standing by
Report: 300 mL
